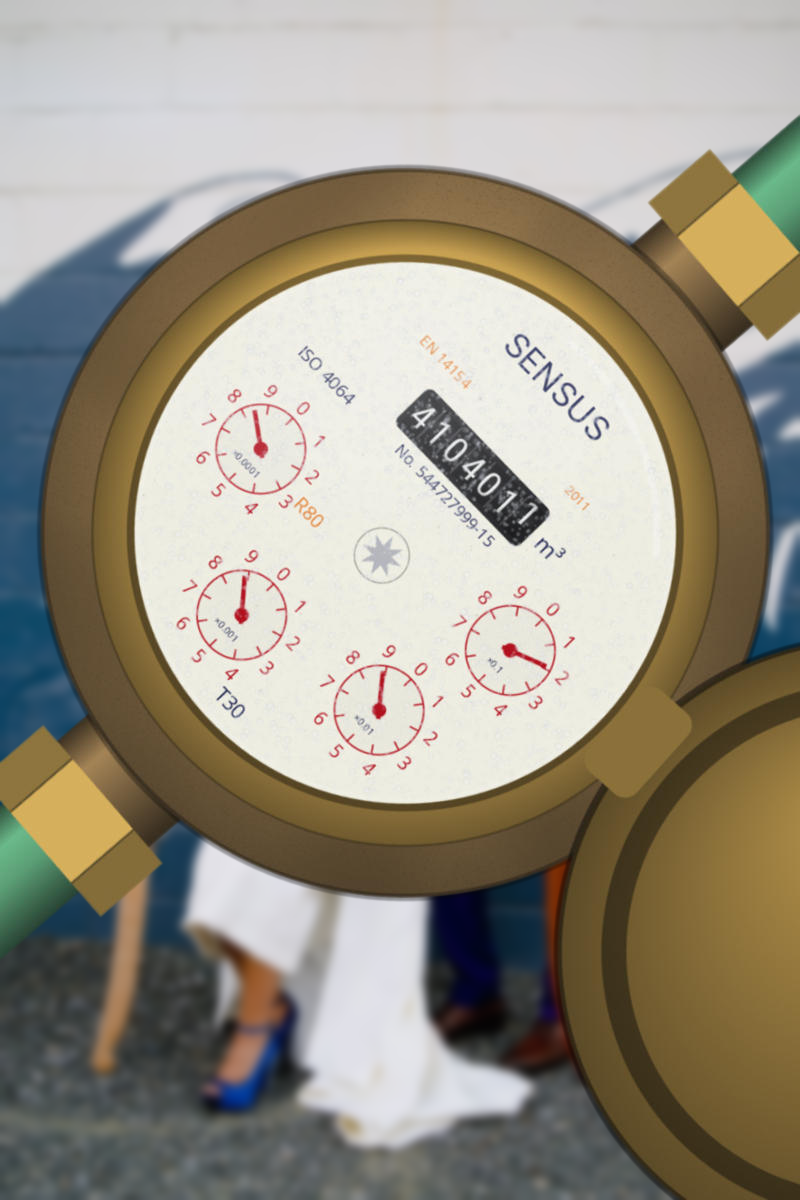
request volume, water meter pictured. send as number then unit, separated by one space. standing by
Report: 4104011.1888 m³
